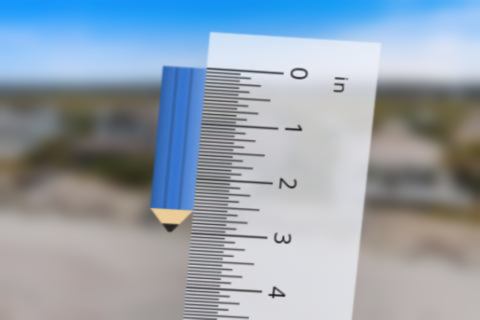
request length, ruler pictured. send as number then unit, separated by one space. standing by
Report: 3 in
